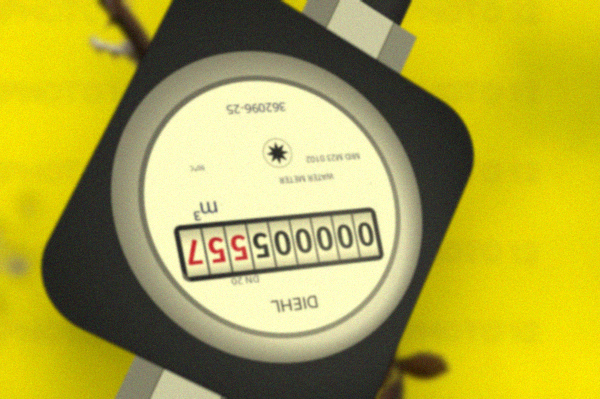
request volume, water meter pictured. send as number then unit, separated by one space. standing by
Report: 5.557 m³
